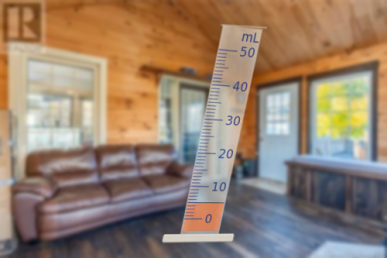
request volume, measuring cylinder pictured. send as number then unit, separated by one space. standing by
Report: 5 mL
